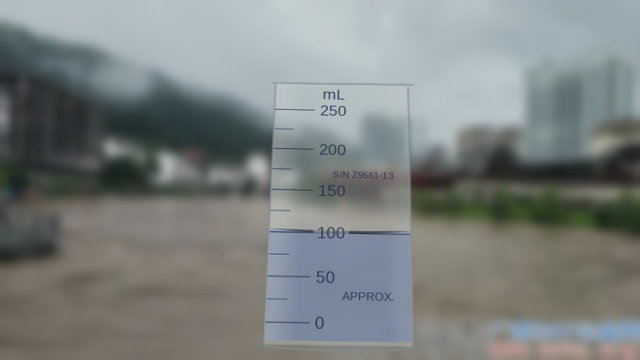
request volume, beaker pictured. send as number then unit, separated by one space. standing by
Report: 100 mL
